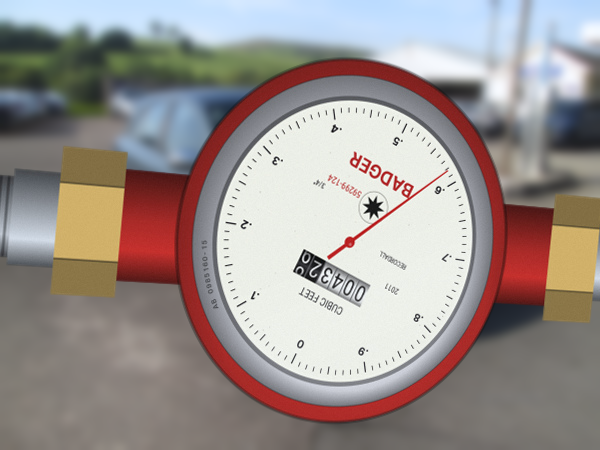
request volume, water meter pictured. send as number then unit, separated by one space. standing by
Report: 4328.58 ft³
